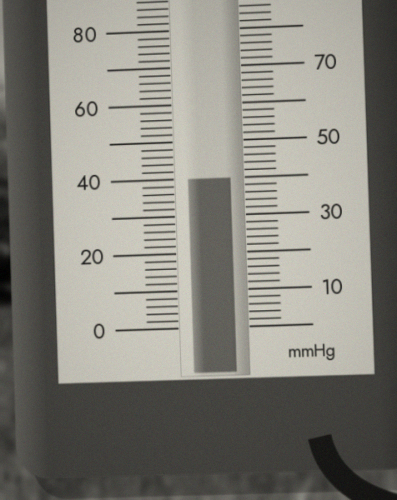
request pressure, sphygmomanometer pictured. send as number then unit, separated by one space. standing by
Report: 40 mmHg
